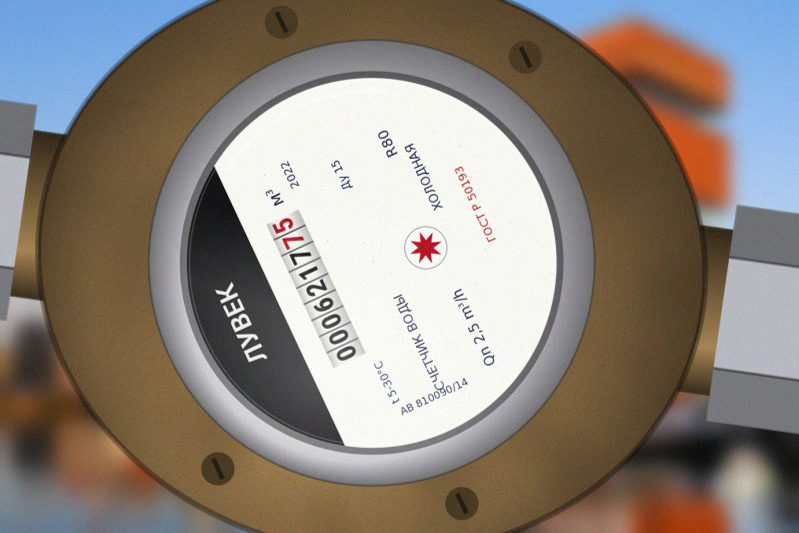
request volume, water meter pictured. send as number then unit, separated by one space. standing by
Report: 6217.75 m³
